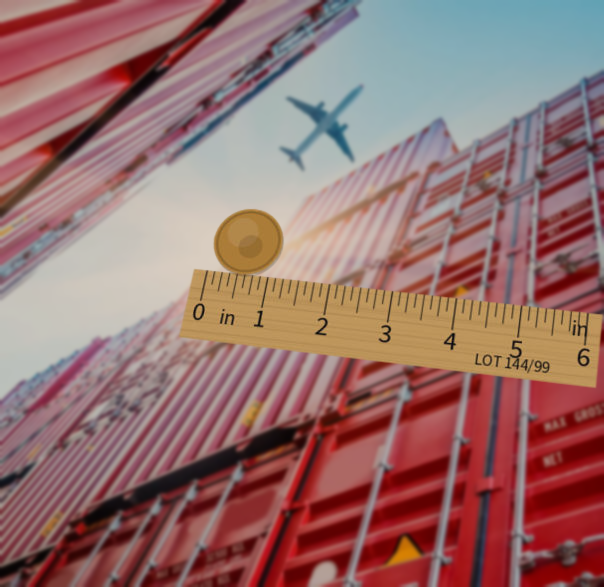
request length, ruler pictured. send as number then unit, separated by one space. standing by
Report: 1.125 in
